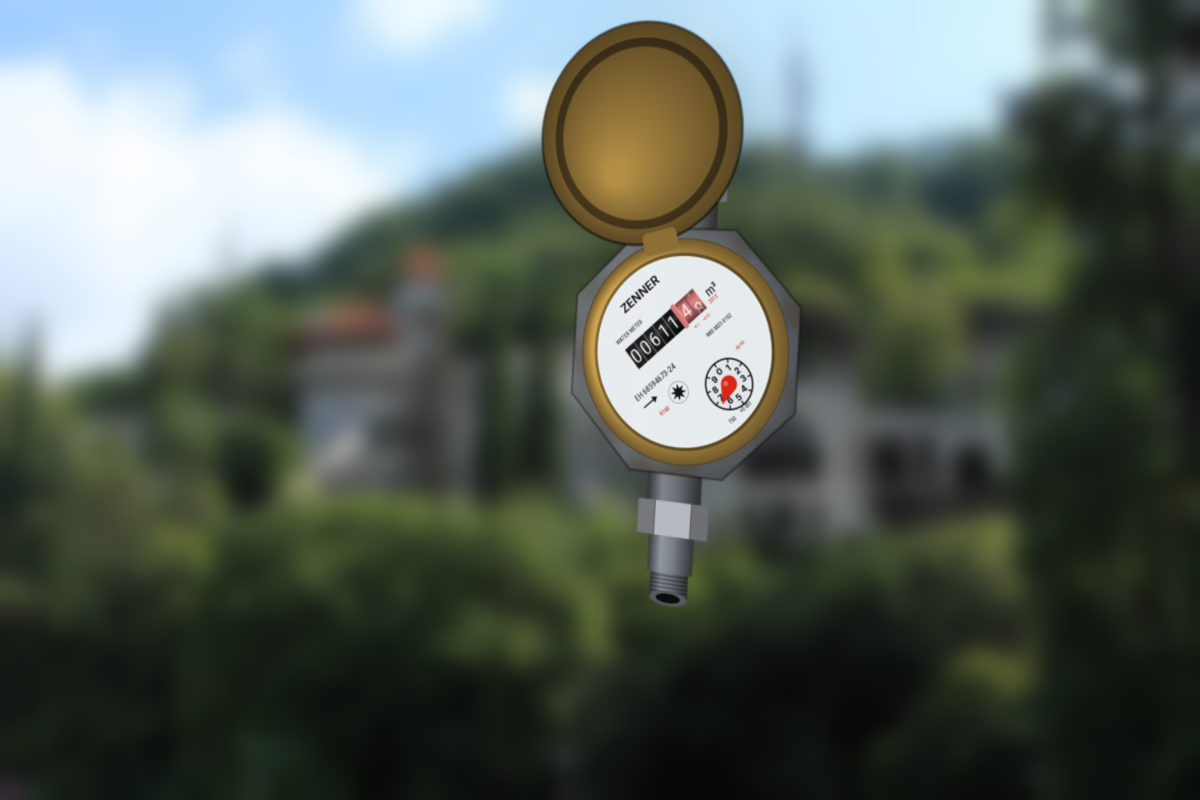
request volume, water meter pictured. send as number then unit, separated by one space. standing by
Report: 611.476 m³
